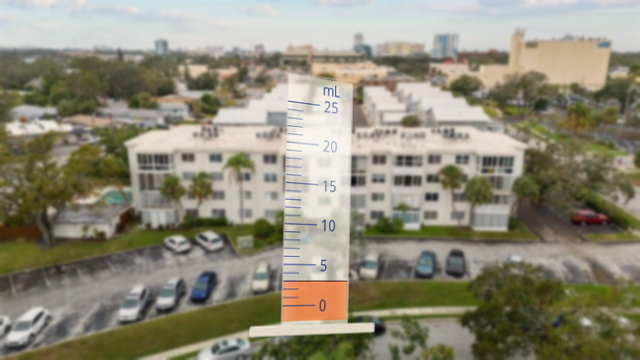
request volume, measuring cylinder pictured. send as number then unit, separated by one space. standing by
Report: 3 mL
